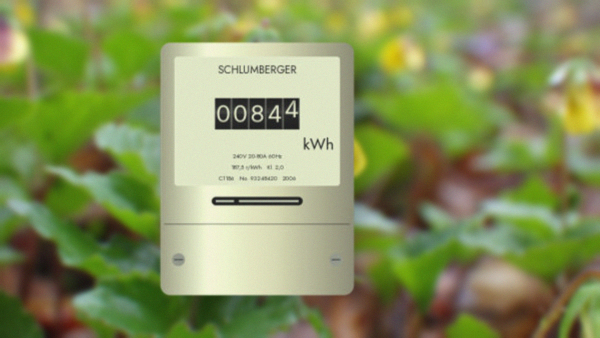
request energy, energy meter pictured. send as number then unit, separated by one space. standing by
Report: 844 kWh
